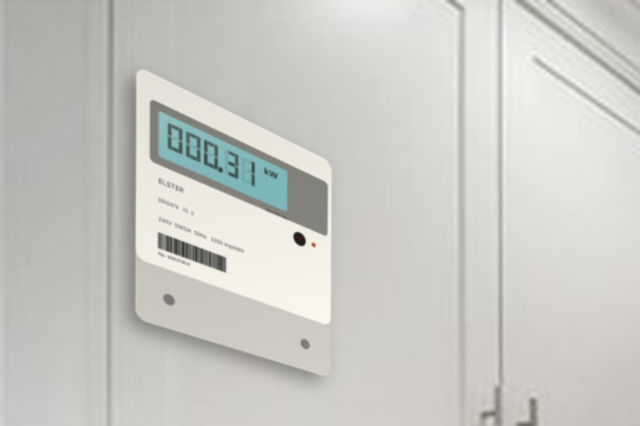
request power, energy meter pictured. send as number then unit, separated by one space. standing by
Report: 0.31 kW
